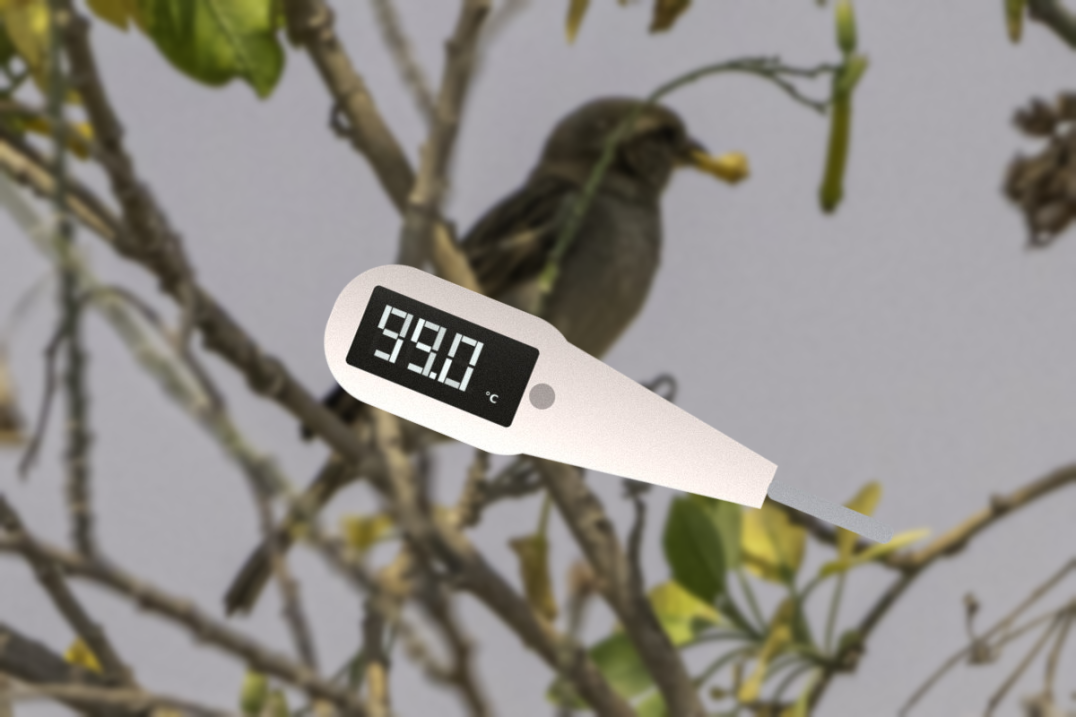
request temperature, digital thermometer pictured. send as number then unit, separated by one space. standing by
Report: 99.0 °C
